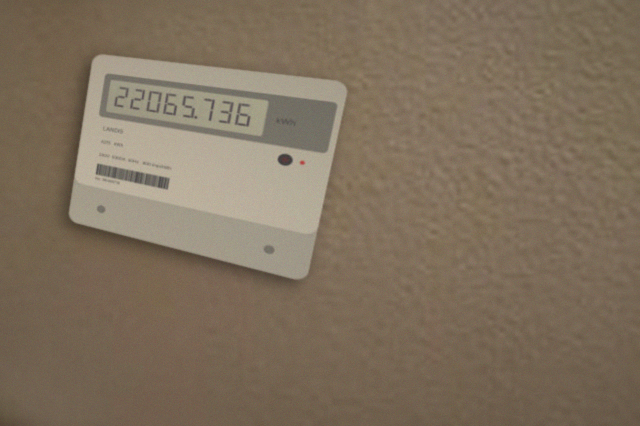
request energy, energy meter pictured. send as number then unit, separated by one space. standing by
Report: 22065.736 kWh
